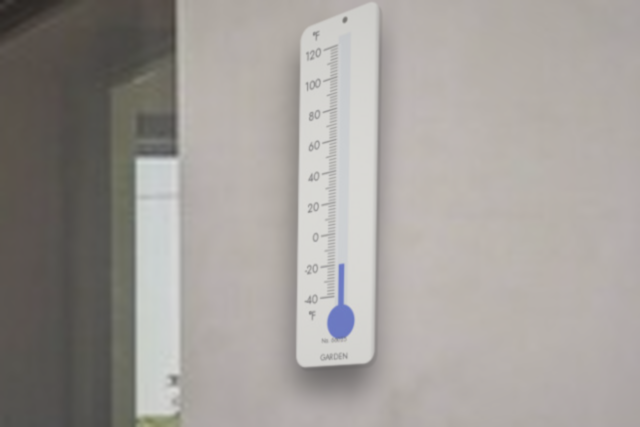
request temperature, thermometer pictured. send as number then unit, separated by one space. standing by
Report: -20 °F
